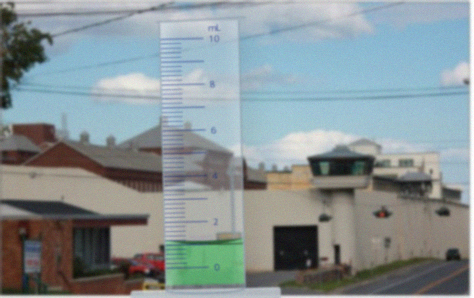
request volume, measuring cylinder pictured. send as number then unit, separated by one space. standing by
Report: 1 mL
